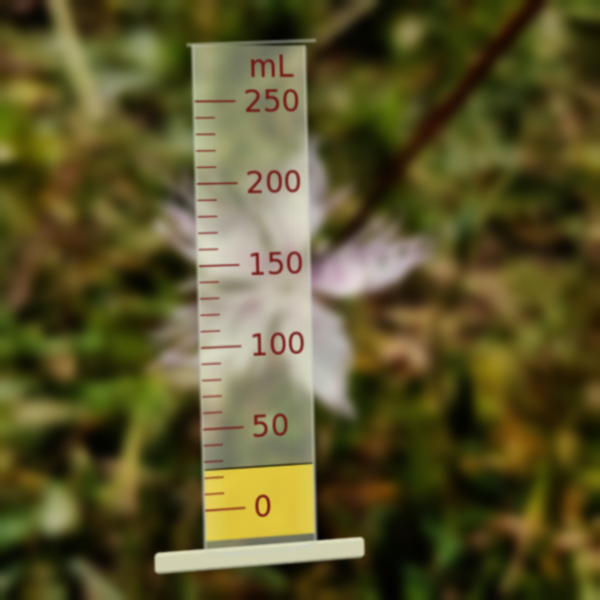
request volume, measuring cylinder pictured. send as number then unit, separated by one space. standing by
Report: 25 mL
